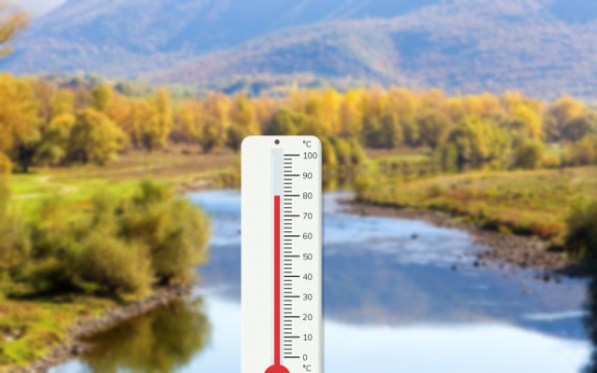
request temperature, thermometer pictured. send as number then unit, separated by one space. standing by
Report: 80 °C
